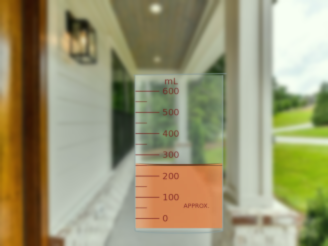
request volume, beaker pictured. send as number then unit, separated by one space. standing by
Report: 250 mL
